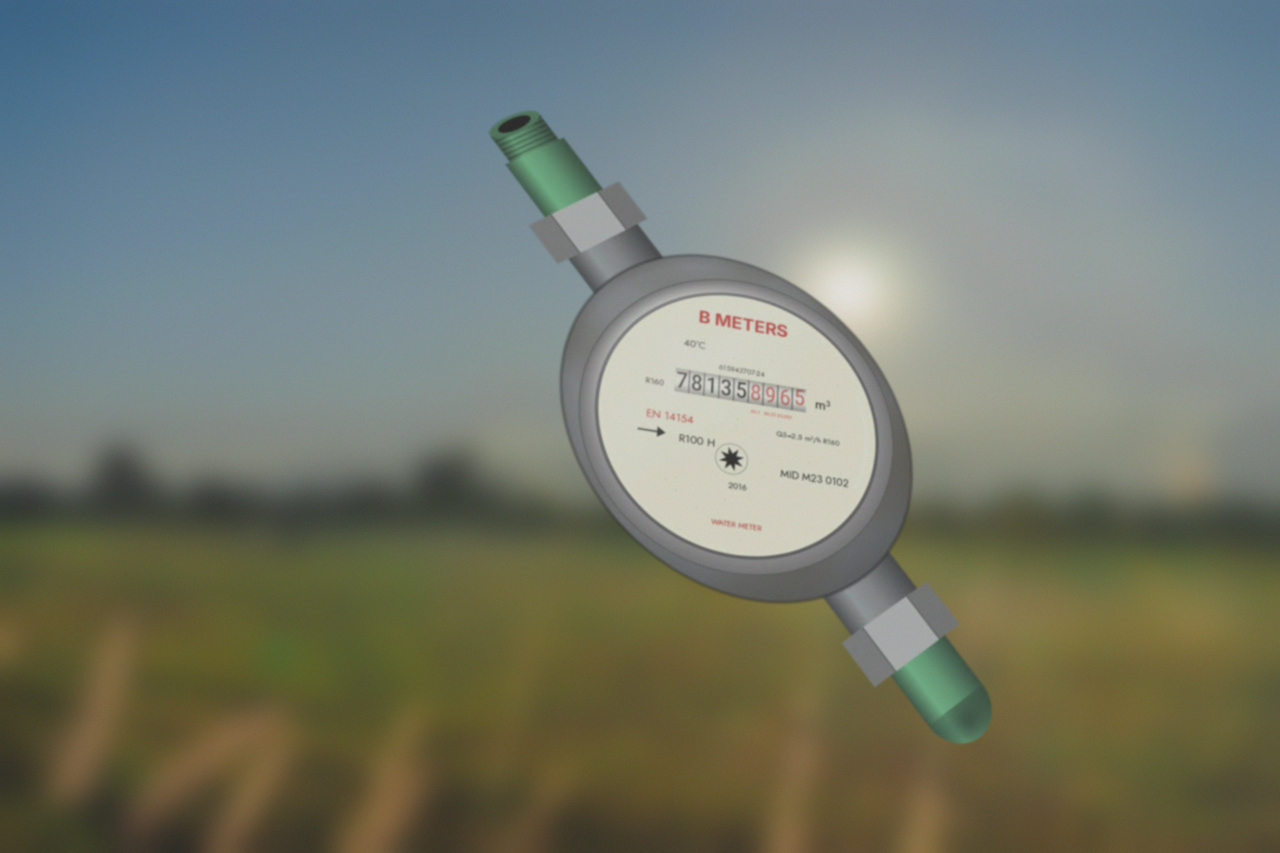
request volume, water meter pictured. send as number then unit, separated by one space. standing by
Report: 78135.8965 m³
